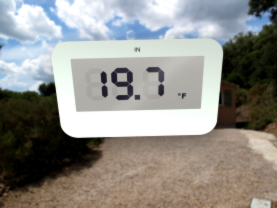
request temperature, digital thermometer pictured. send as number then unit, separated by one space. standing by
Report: 19.7 °F
